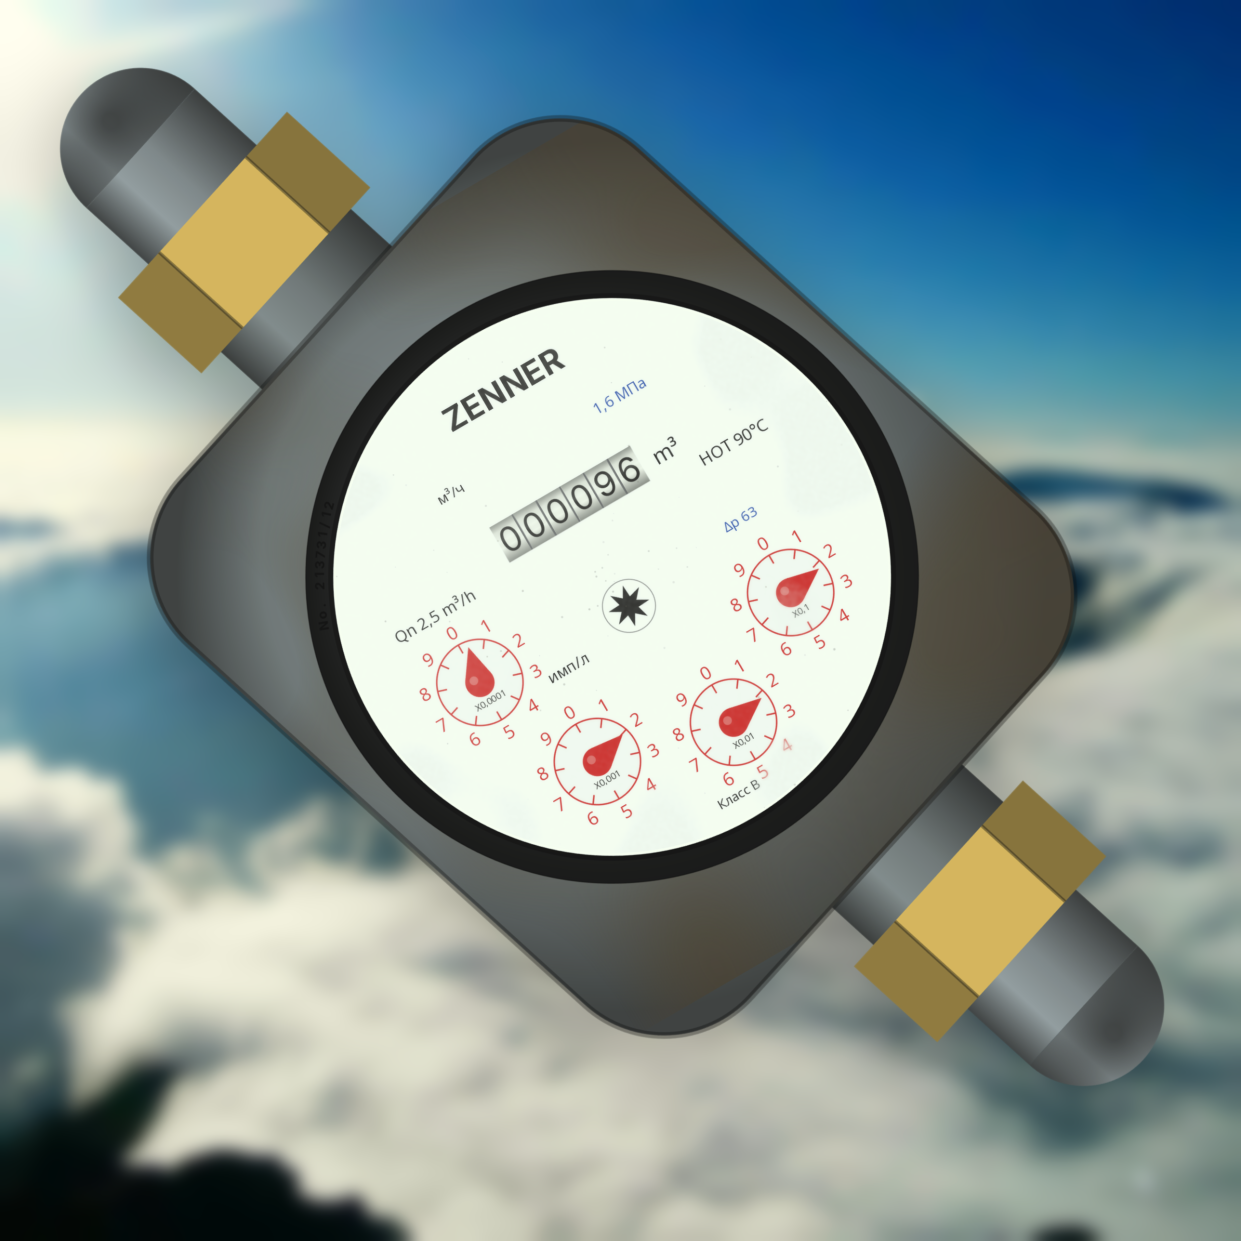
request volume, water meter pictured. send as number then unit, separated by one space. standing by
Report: 96.2220 m³
